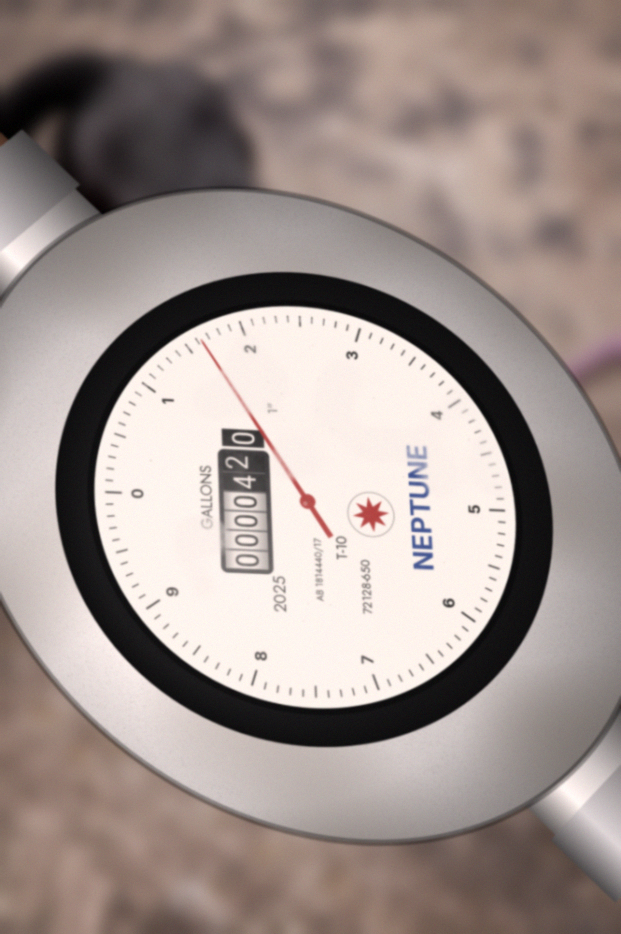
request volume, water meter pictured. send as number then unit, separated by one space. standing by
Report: 421.6 gal
